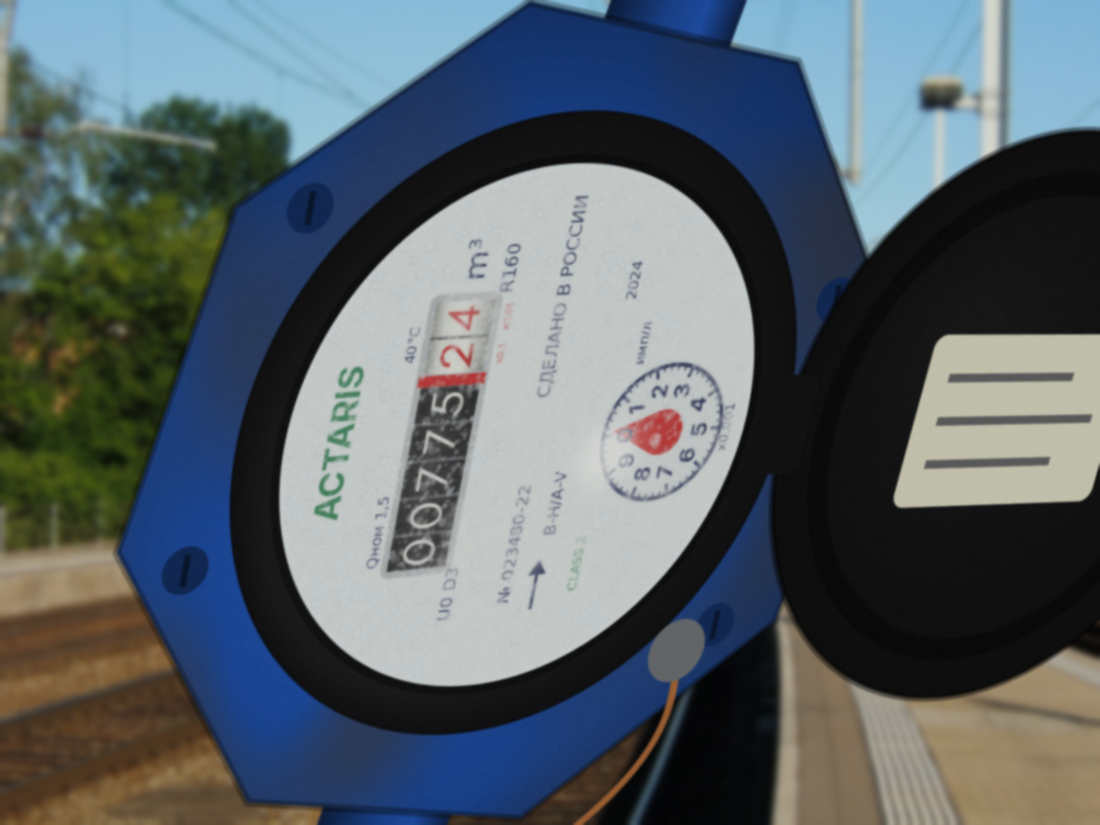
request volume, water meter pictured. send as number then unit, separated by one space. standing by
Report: 775.240 m³
